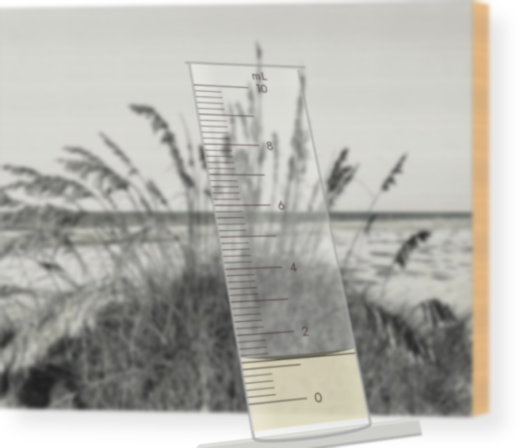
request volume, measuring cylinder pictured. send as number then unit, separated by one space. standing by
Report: 1.2 mL
